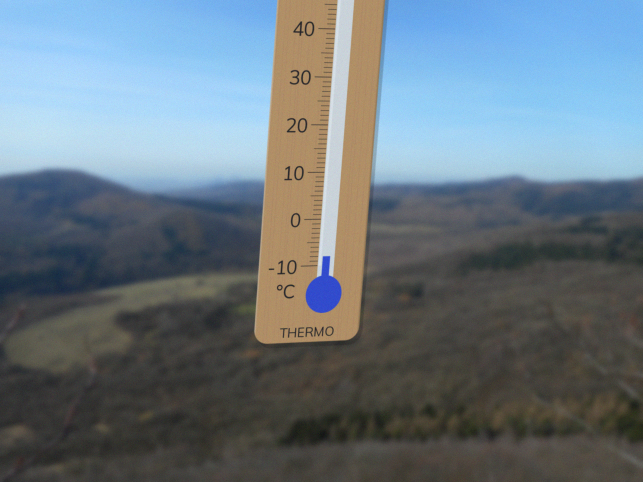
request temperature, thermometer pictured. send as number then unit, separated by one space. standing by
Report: -8 °C
